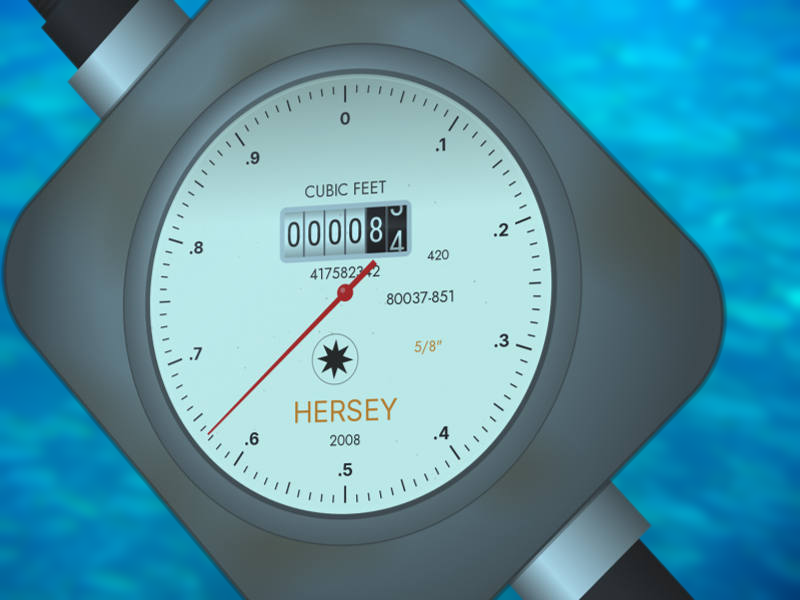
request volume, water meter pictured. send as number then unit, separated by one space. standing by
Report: 83.63 ft³
